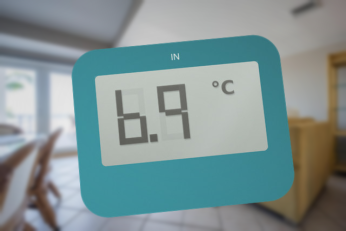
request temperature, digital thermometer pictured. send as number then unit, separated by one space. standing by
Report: 6.9 °C
